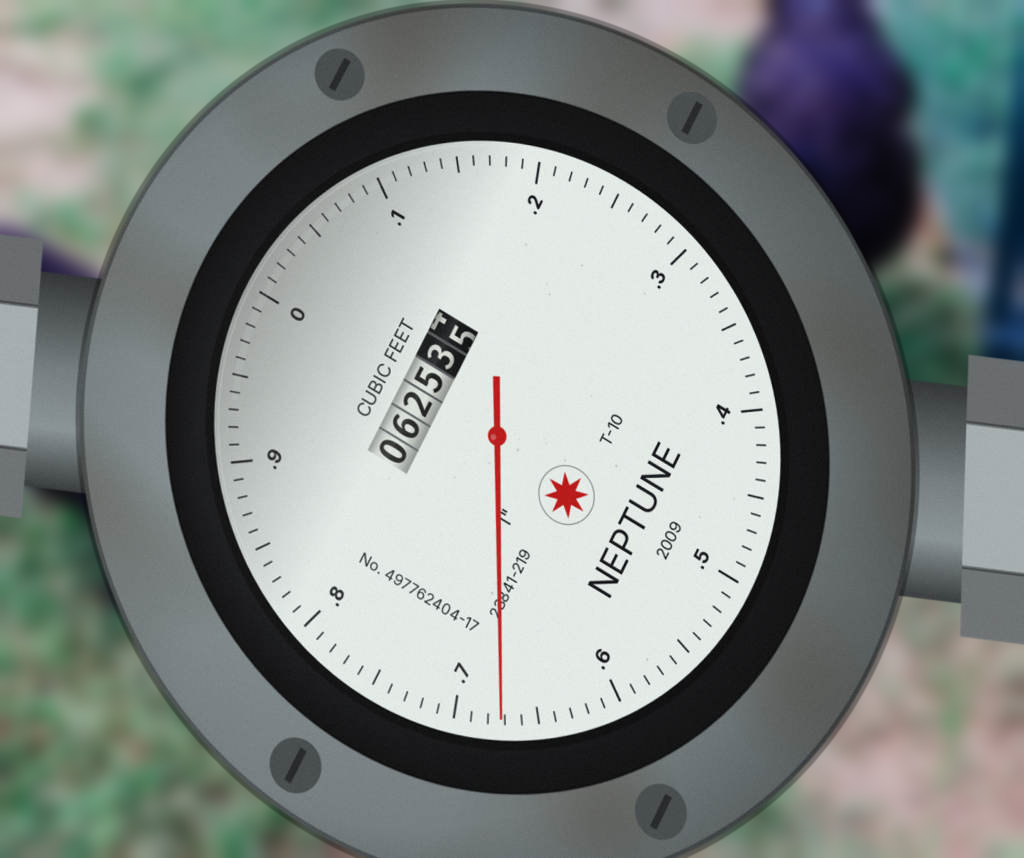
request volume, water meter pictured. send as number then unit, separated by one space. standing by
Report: 62534.67 ft³
